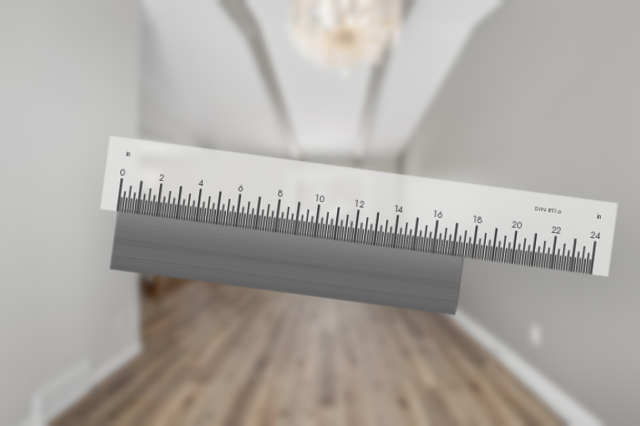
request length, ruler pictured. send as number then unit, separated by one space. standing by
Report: 17.5 in
